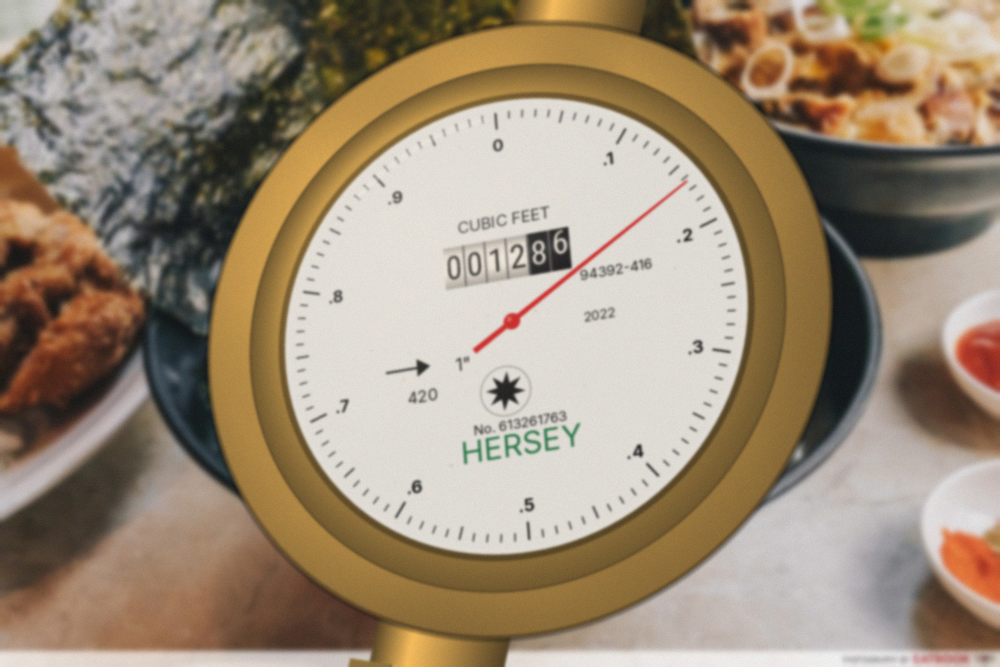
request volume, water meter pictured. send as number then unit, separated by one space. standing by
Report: 1286.16 ft³
